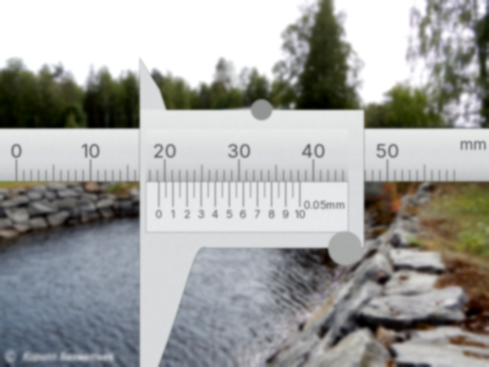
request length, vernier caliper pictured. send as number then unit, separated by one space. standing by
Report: 19.2 mm
